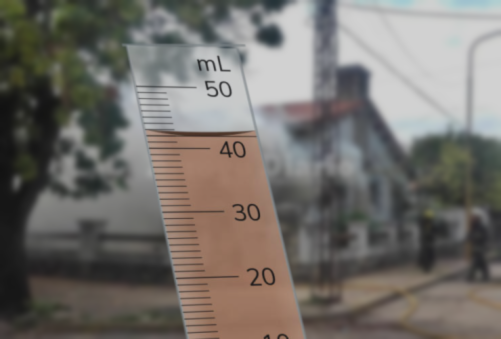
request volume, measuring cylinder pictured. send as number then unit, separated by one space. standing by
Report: 42 mL
